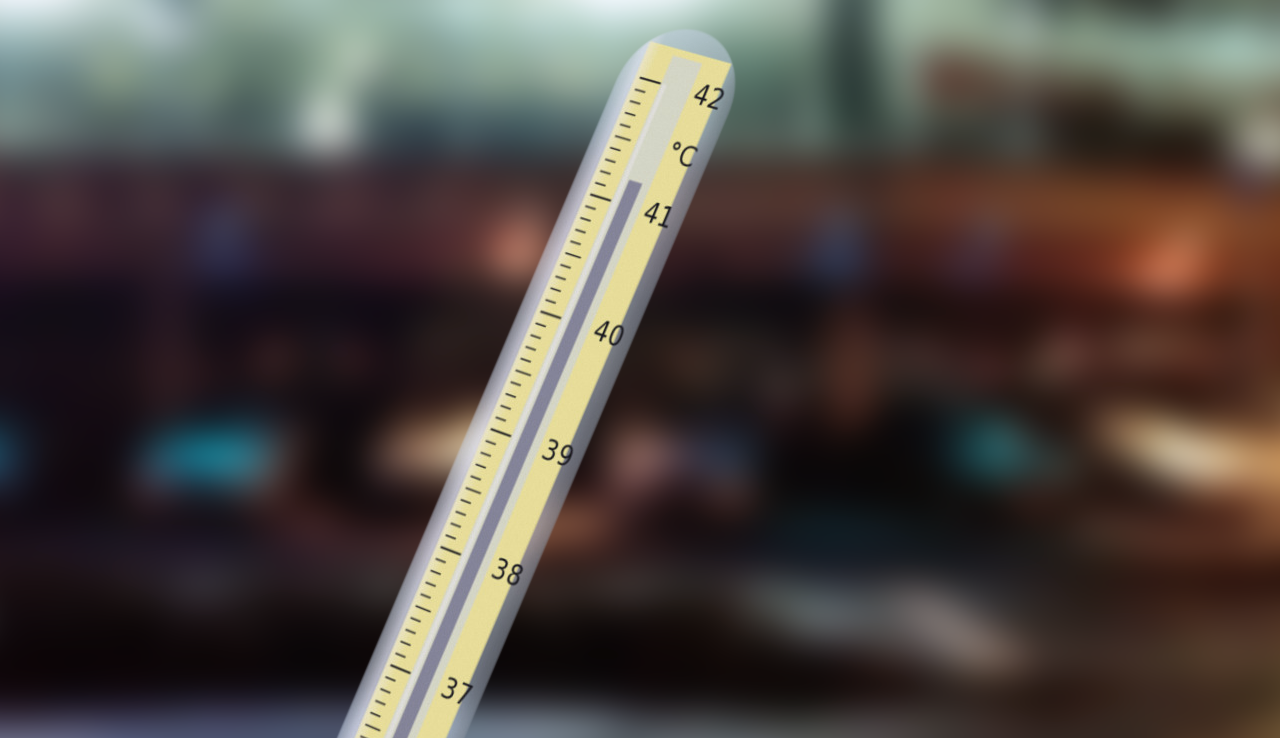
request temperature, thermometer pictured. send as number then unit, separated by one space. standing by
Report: 41.2 °C
